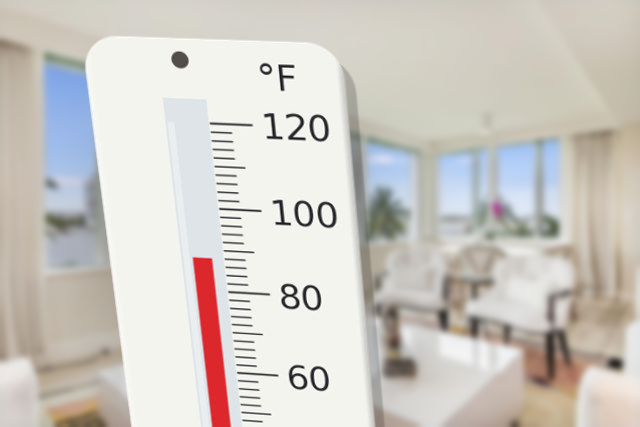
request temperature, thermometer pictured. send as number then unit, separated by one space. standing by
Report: 88 °F
